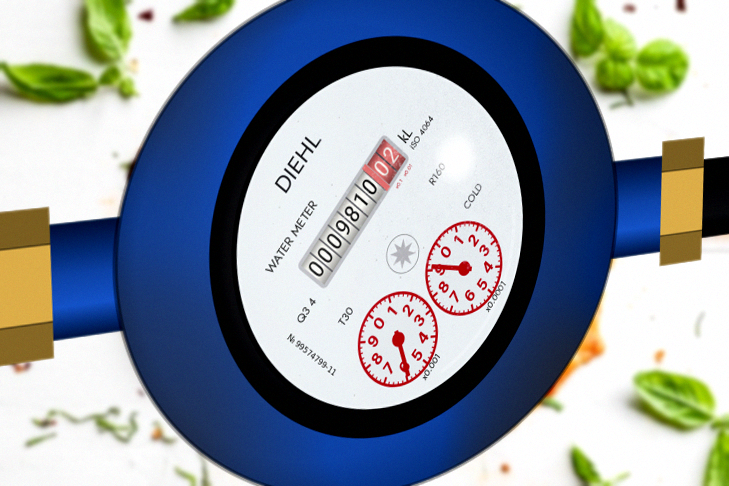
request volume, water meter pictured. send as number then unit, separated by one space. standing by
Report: 9810.0259 kL
